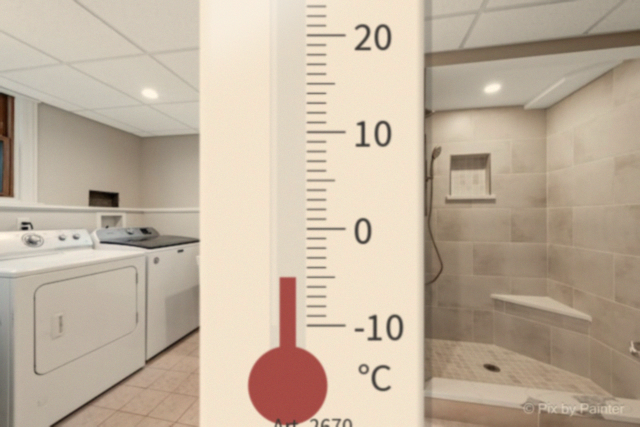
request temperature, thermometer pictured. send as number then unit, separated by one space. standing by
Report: -5 °C
